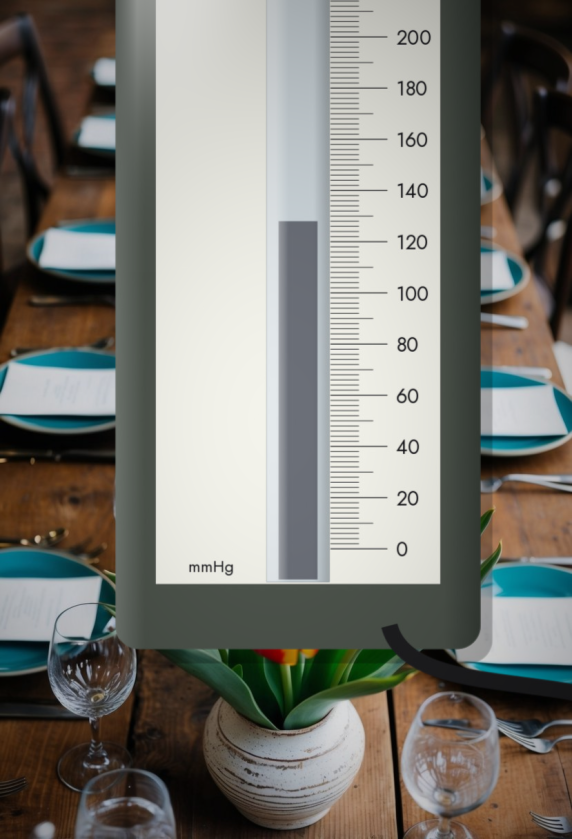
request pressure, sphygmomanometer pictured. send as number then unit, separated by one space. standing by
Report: 128 mmHg
